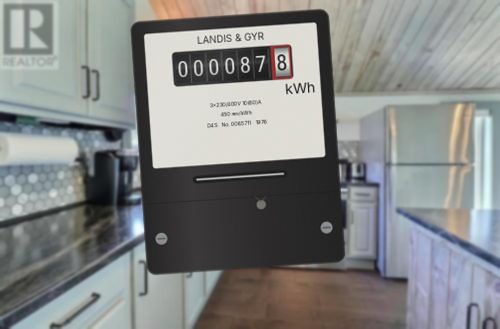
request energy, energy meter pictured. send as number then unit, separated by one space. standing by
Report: 87.8 kWh
